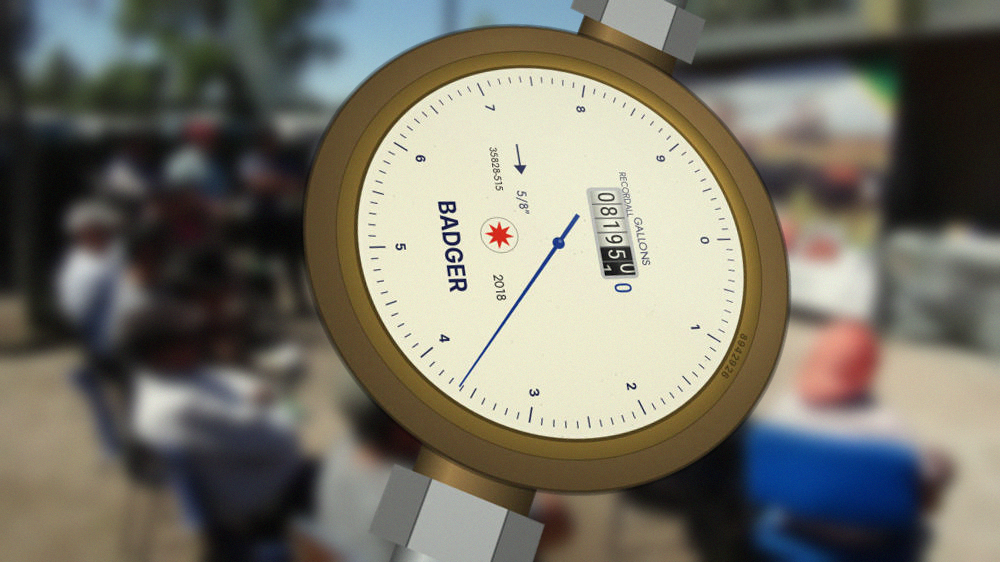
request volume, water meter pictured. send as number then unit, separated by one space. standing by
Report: 819503.6 gal
